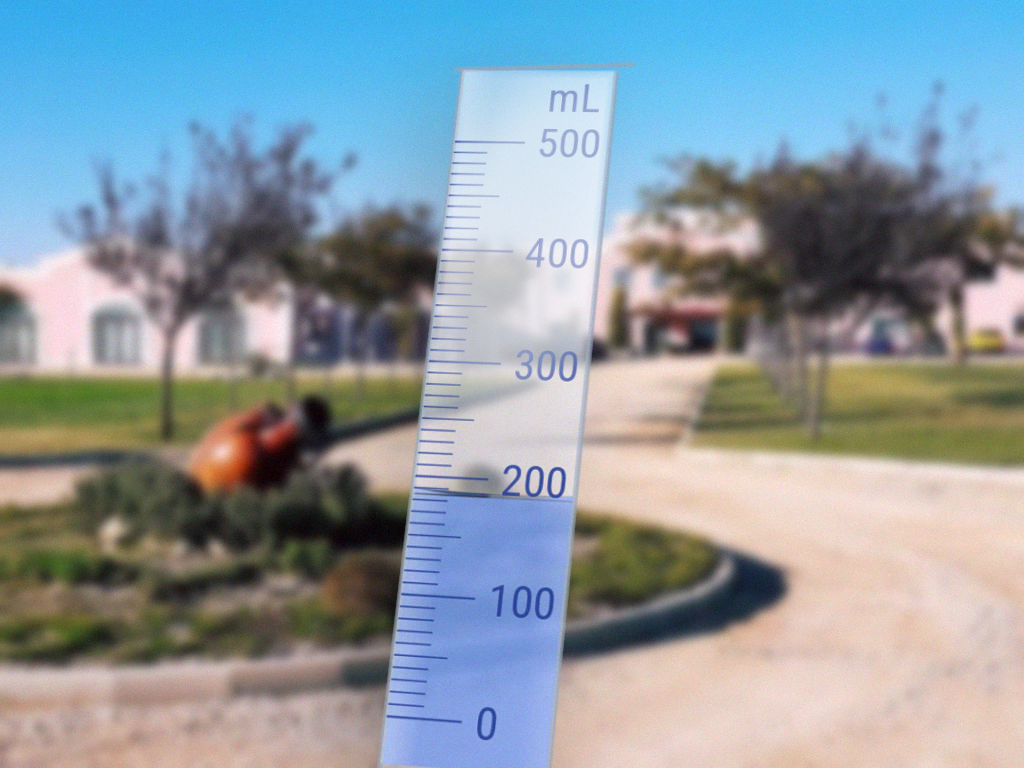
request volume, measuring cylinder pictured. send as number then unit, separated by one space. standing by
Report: 185 mL
